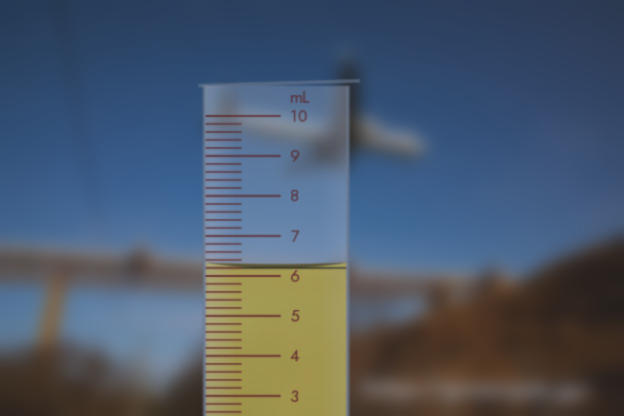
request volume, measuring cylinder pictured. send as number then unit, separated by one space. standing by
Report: 6.2 mL
